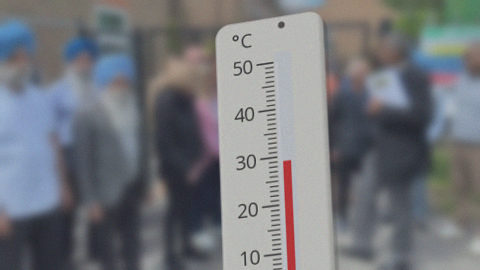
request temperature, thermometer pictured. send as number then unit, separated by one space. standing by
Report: 29 °C
